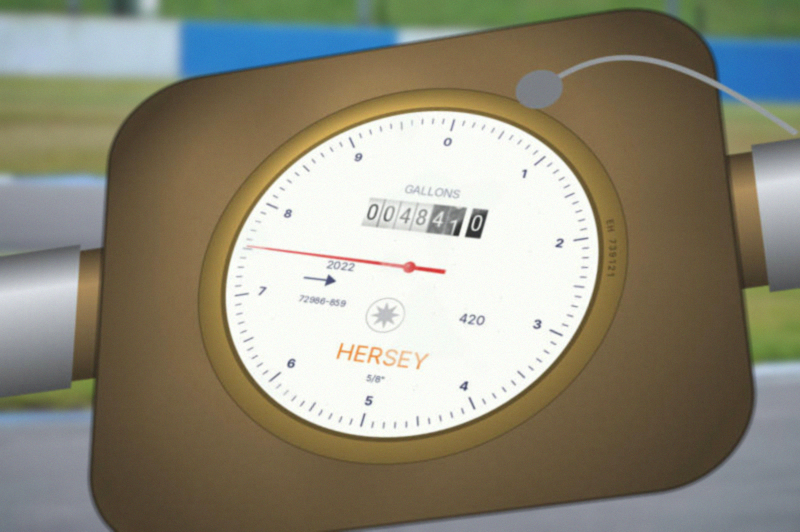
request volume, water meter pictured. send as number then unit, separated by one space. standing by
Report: 48407.5 gal
